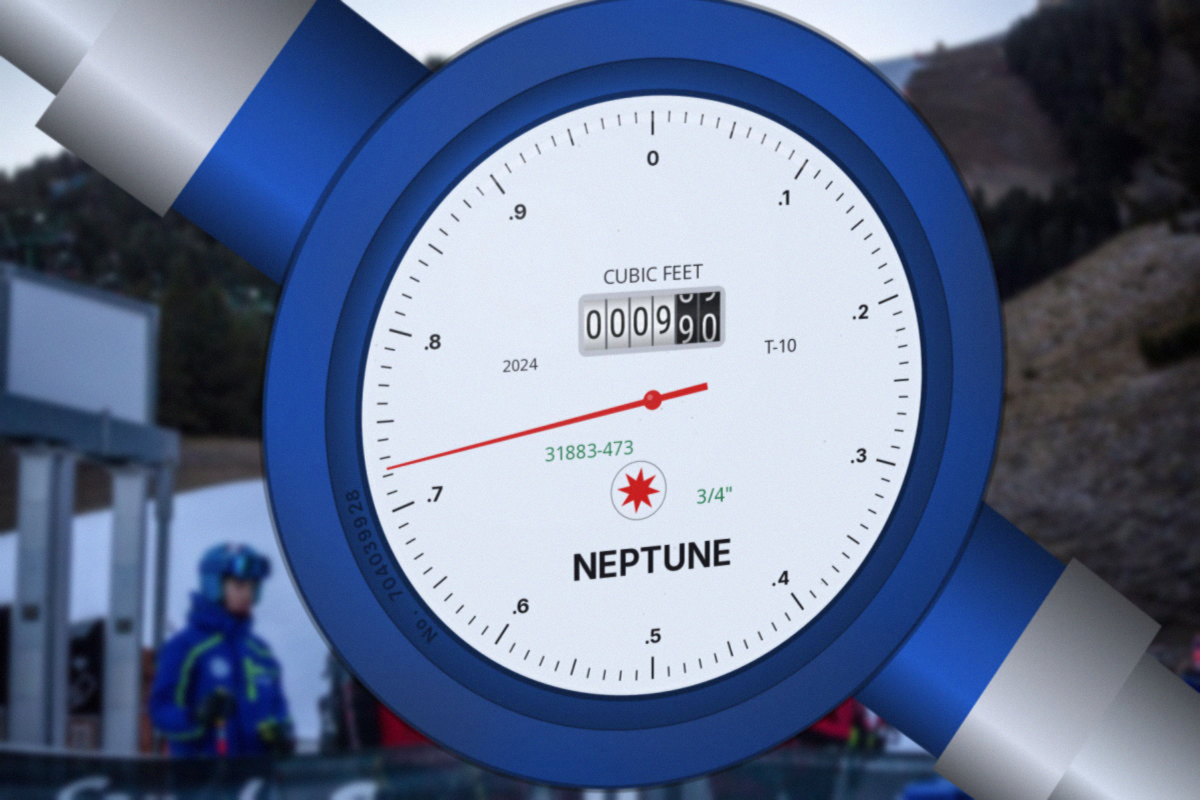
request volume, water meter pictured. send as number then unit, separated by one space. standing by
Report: 989.72 ft³
